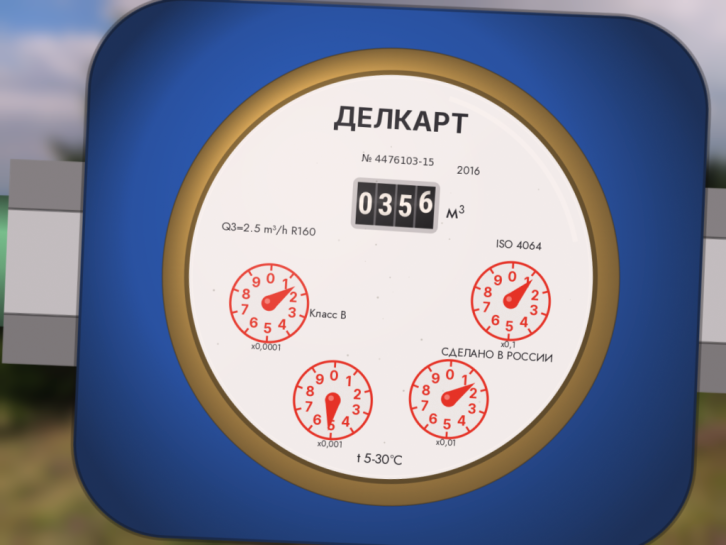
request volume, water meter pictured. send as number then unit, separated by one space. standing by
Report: 356.1151 m³
